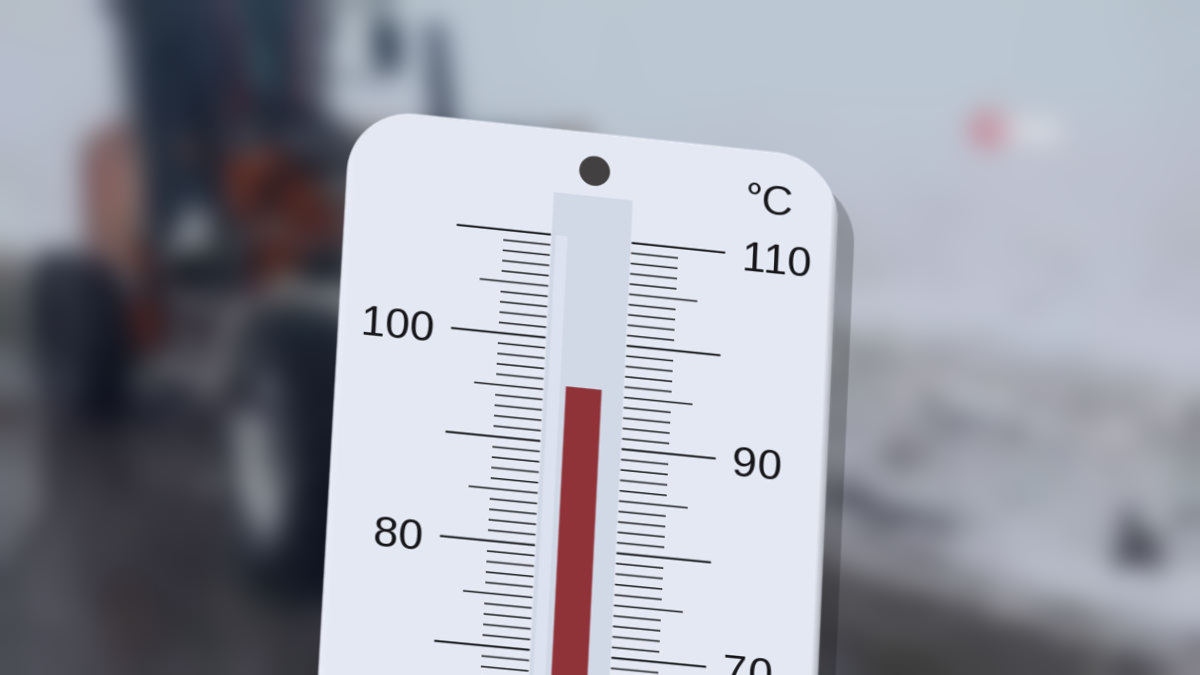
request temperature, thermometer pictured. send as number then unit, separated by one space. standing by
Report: 95.5 °C
